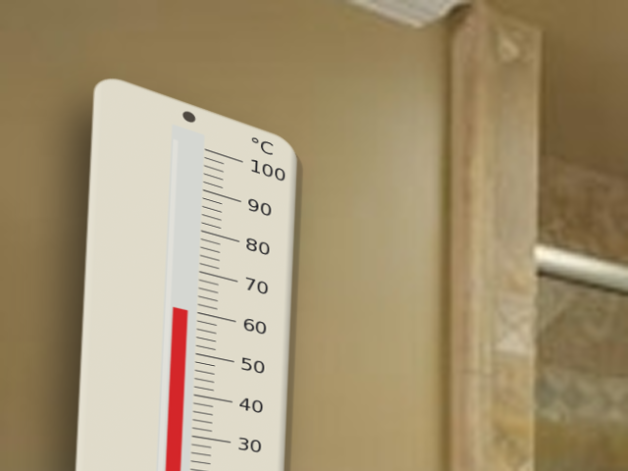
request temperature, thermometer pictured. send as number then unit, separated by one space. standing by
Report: 60 °C
